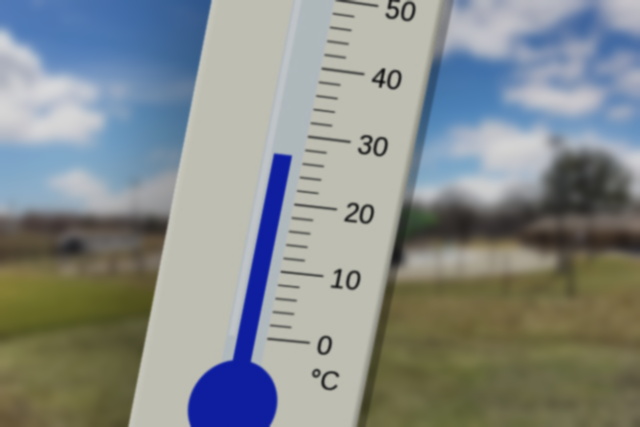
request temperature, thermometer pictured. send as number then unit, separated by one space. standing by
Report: 27 °C
